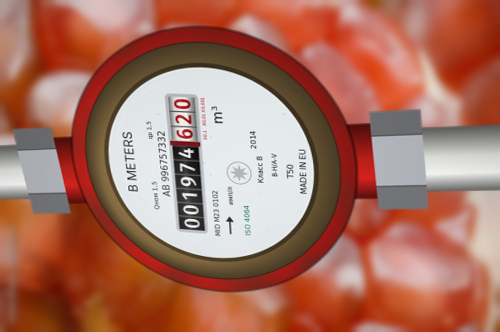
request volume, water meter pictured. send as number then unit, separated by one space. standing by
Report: 1974.620 m³
